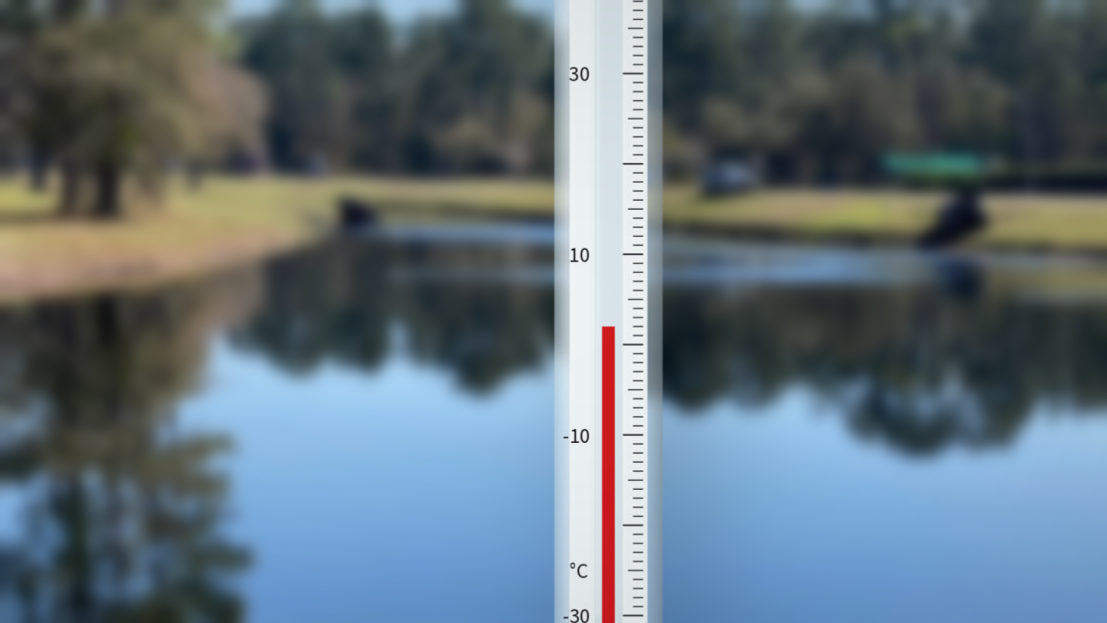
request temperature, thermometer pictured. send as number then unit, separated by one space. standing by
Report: 2 °C
